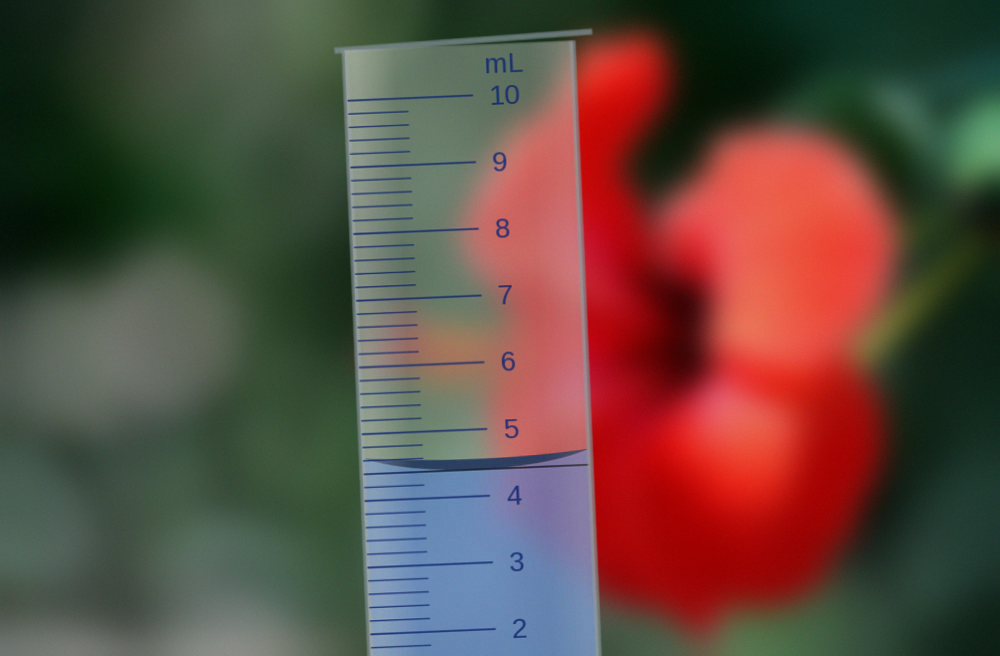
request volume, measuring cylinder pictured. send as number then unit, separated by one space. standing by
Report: 4.4 mL
